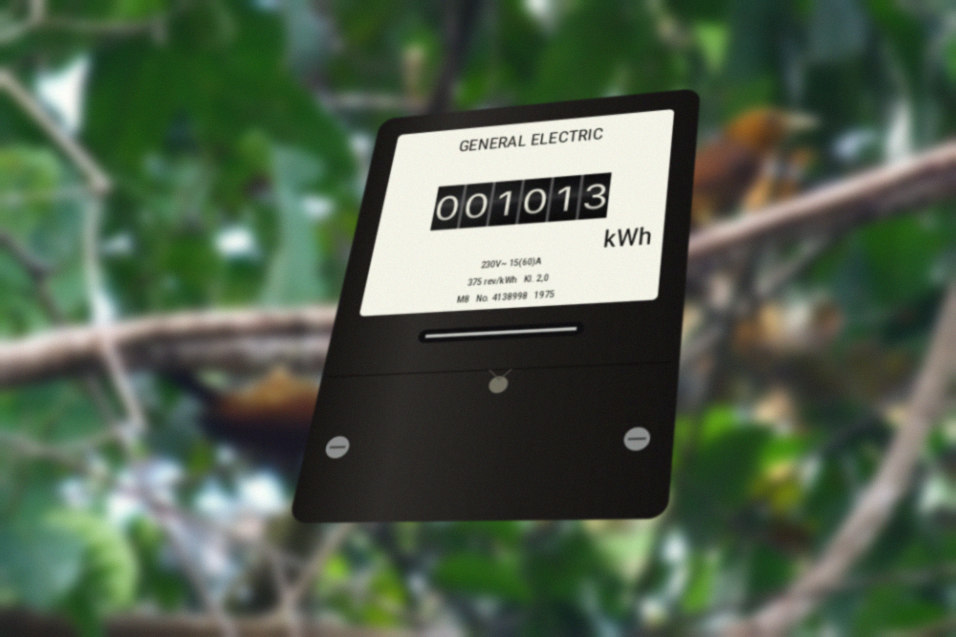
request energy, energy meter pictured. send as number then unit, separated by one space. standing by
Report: 1013 kWh
